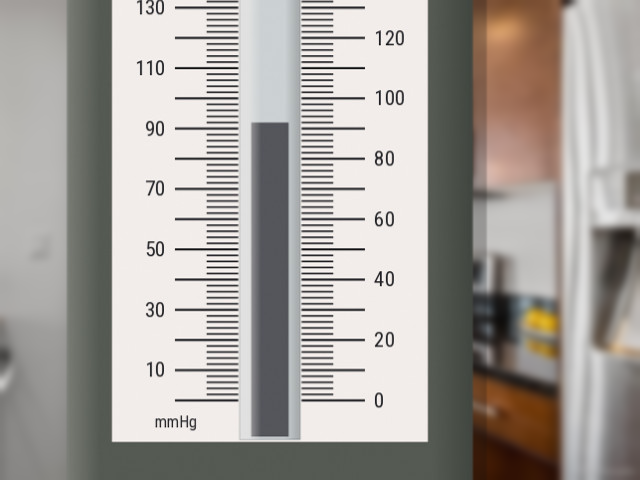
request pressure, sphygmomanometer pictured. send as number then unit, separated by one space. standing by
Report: 92 mmHg
